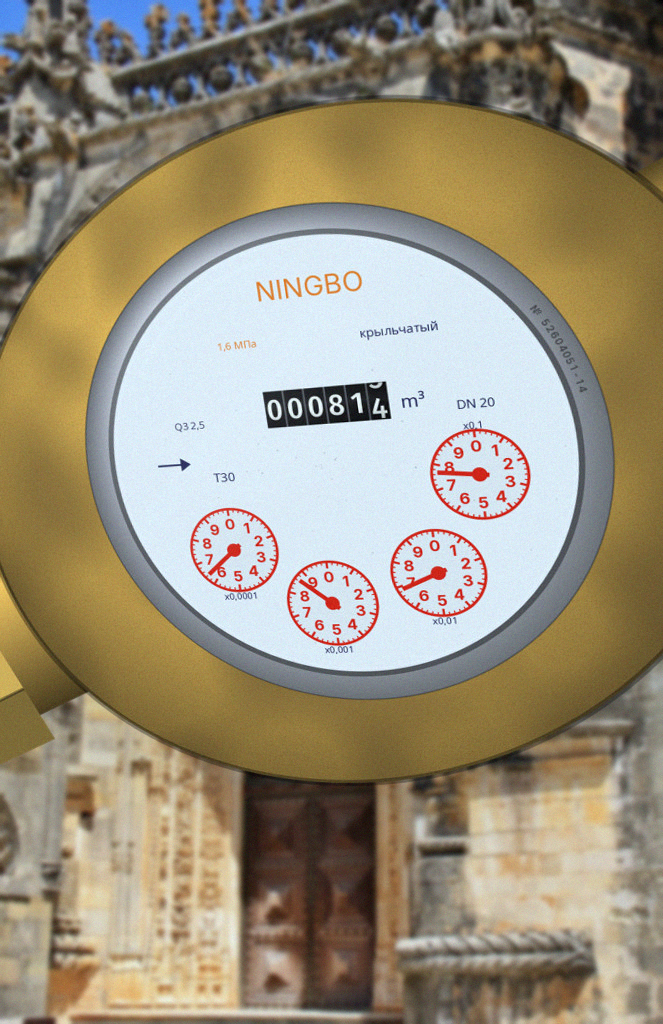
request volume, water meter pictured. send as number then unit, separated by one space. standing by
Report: 813.7686 m³
